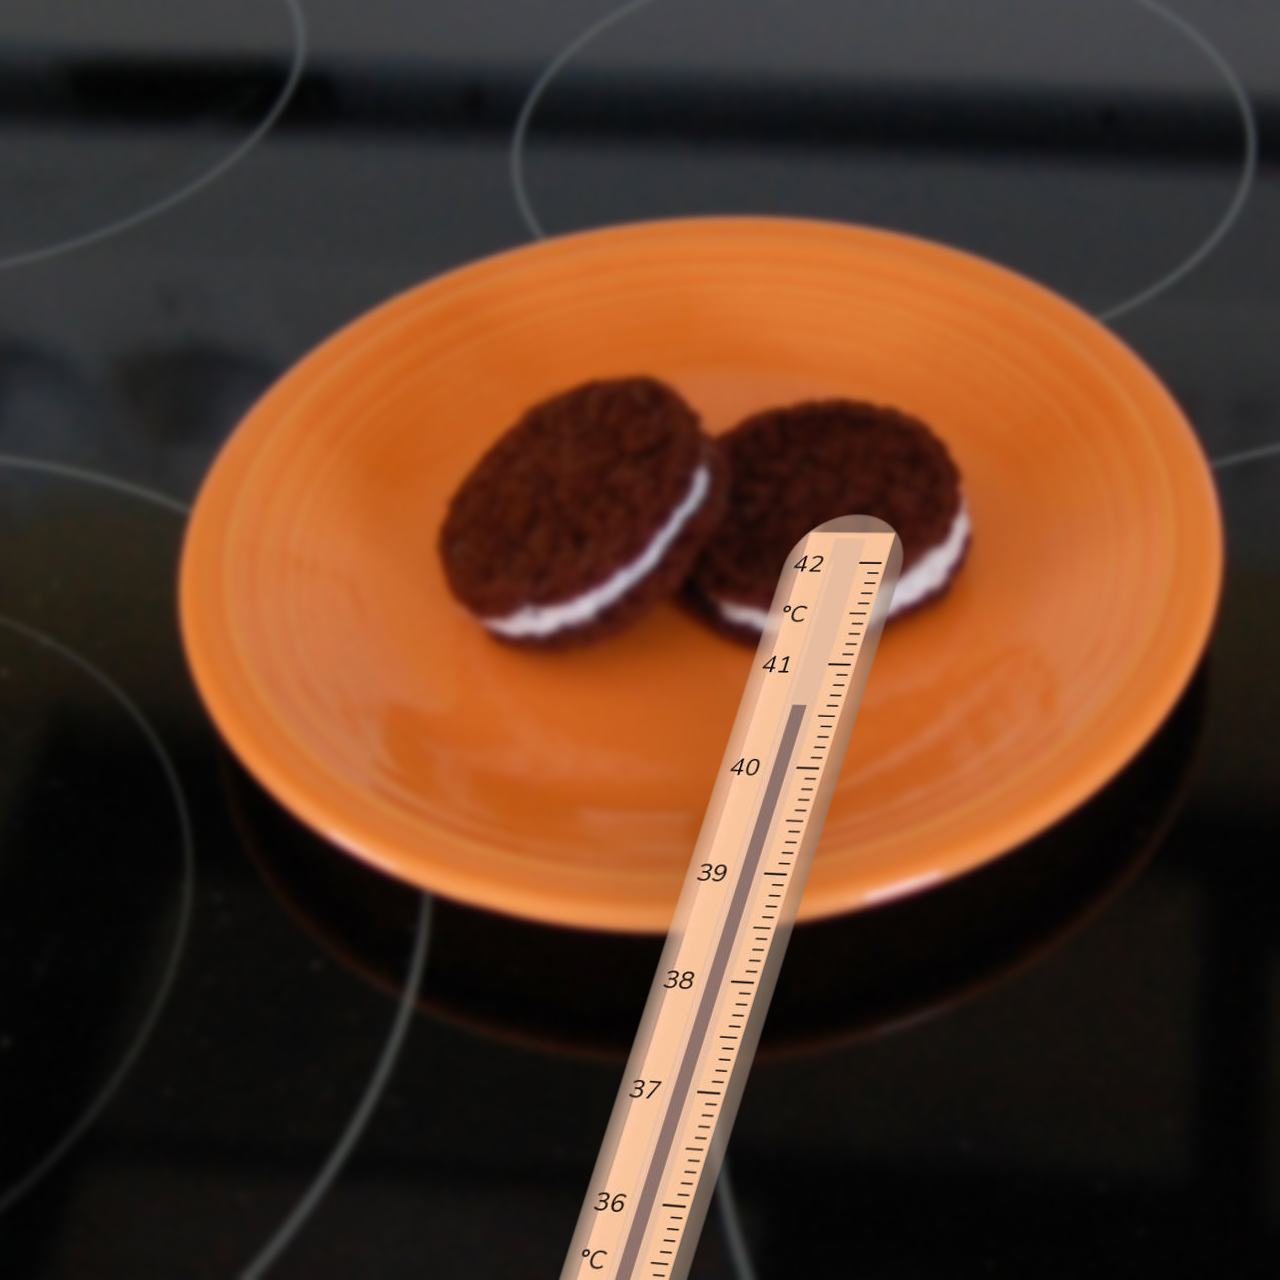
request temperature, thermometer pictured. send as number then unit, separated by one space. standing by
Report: 40.6 °C
